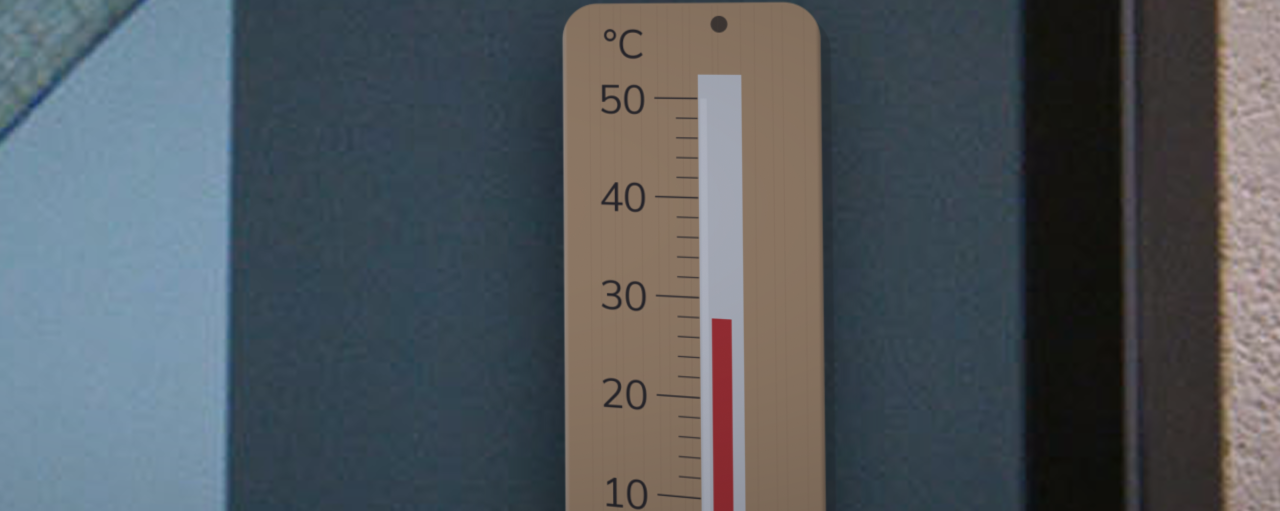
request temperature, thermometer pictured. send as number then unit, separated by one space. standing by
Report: 28 °C
